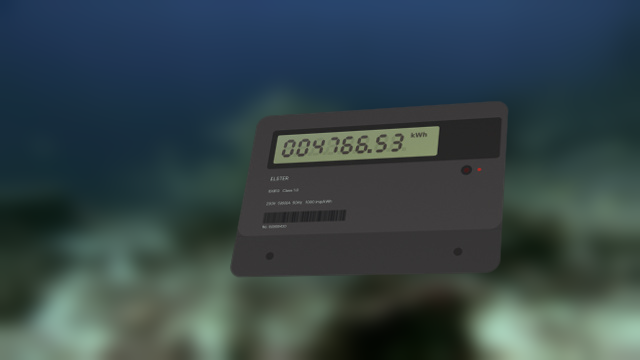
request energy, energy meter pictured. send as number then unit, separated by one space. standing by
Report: 4766.53 kWh
